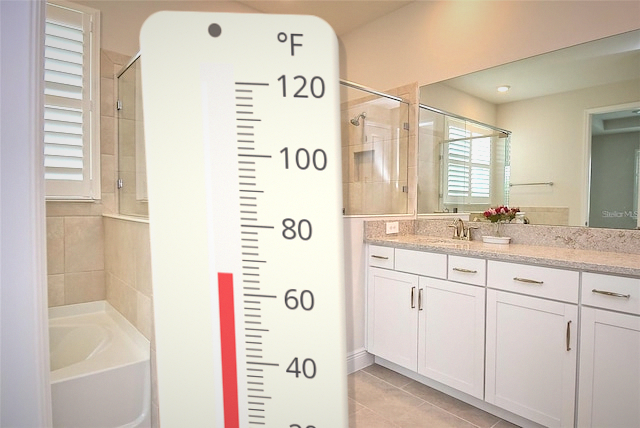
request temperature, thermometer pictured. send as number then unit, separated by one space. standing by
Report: 66 °F
